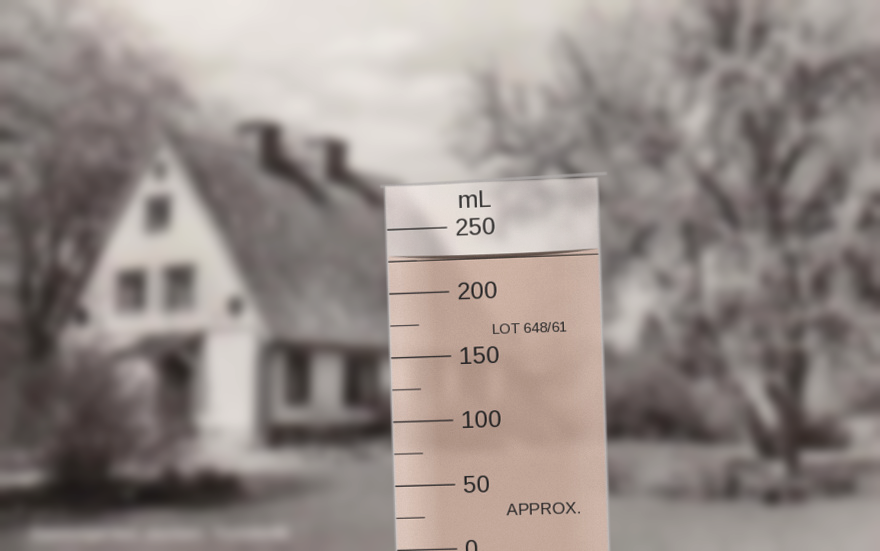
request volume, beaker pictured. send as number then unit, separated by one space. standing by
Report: 225 mL
